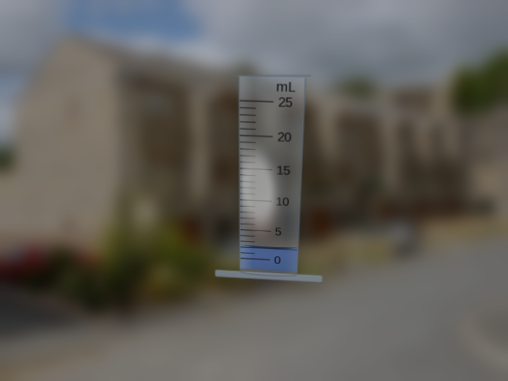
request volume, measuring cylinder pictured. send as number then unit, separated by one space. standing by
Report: 2 mL
